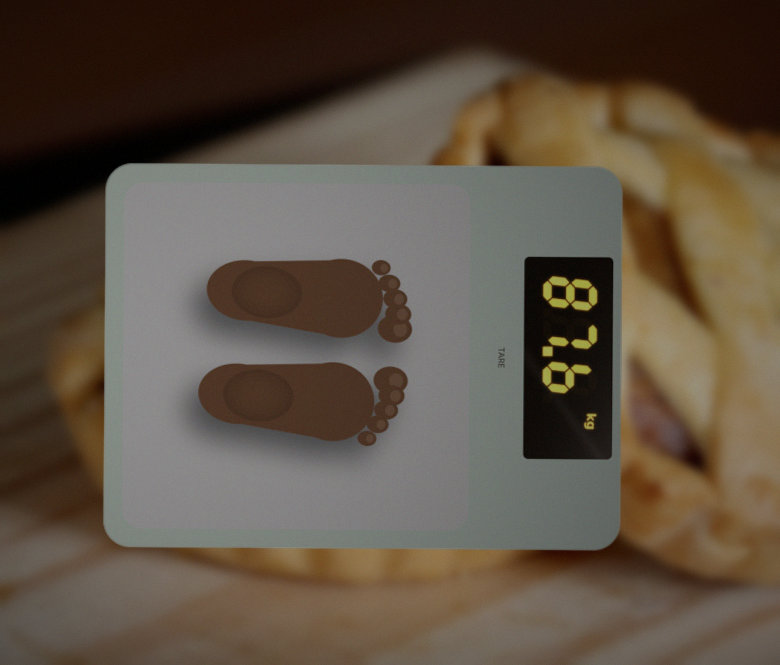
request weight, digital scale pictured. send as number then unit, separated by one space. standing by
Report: 87.6 kg
